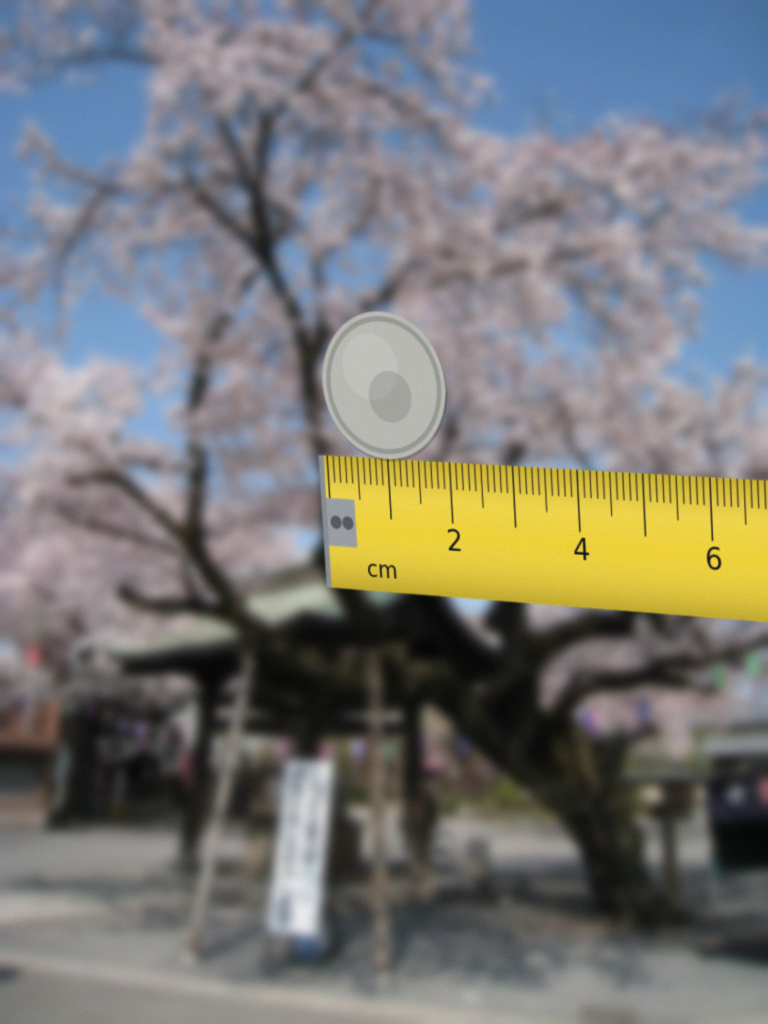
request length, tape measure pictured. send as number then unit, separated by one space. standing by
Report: 2 cm
